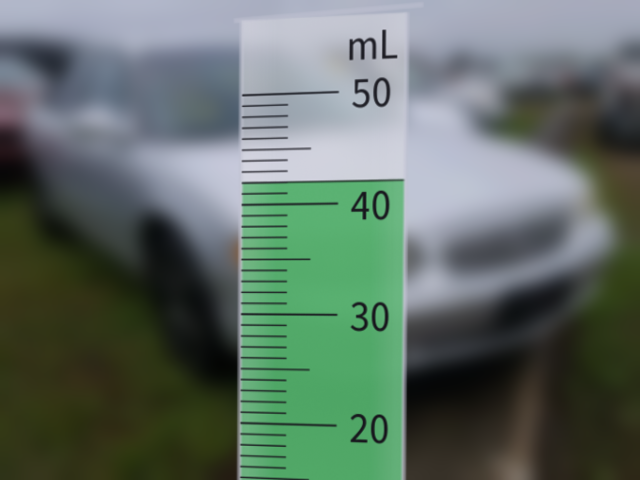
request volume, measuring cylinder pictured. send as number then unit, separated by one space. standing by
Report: 42 mL
